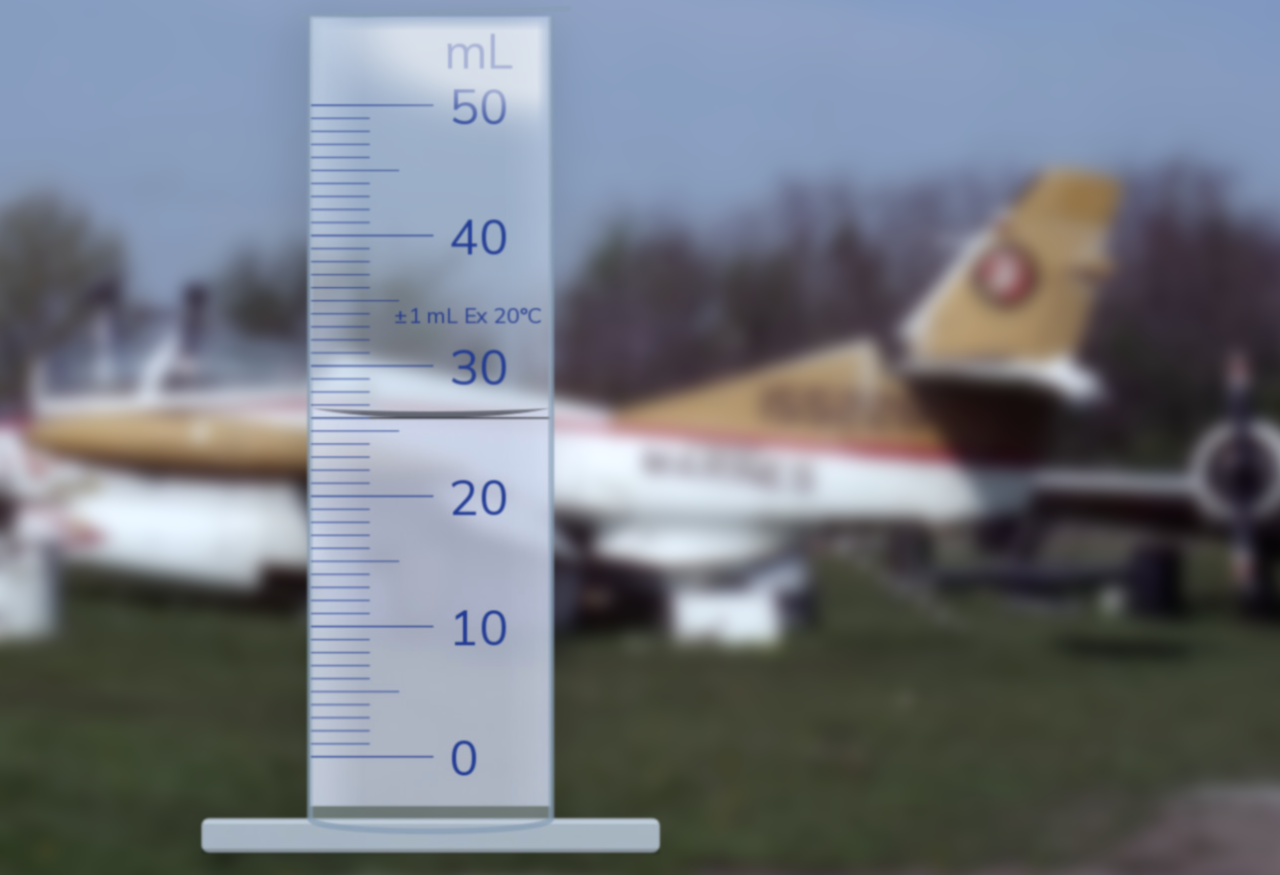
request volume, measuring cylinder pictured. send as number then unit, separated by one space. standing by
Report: 26 mL
